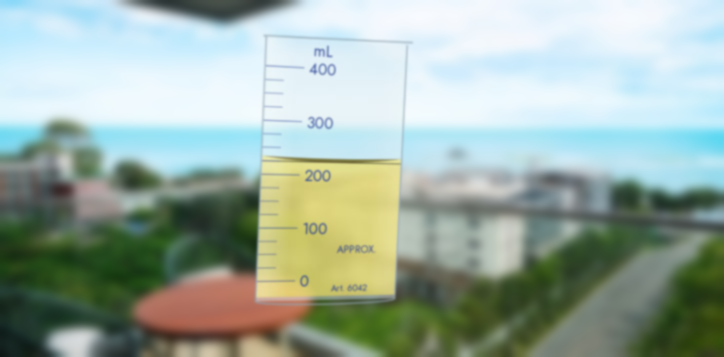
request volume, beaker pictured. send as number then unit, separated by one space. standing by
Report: 225 mL
